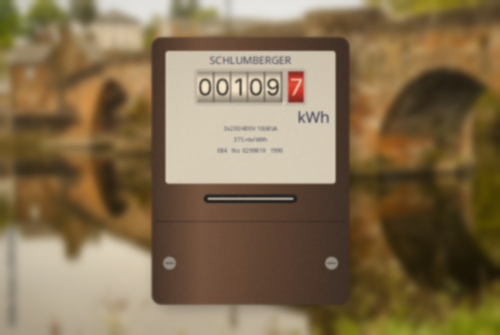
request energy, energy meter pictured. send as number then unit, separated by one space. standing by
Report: 109.7 kWh
